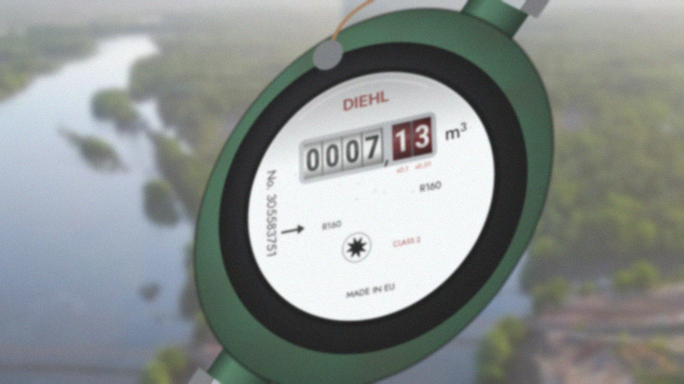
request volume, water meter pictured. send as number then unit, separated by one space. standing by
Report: 7.13 m³
